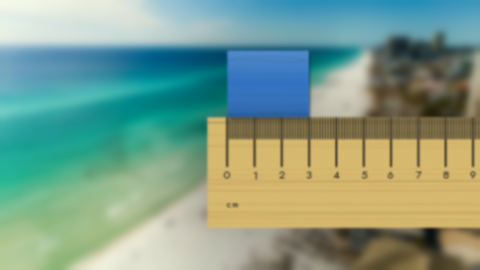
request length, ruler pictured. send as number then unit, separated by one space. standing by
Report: 3 cm
